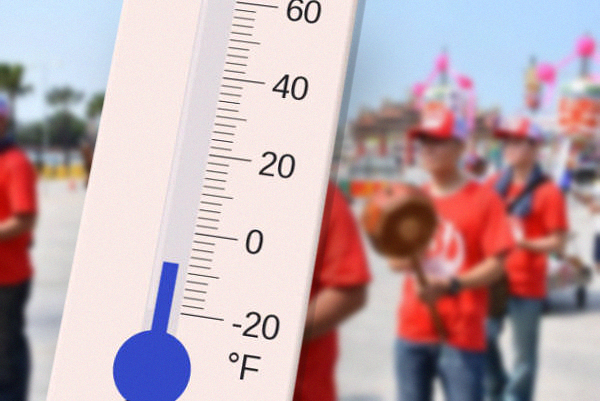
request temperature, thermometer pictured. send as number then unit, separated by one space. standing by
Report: -8 °F
